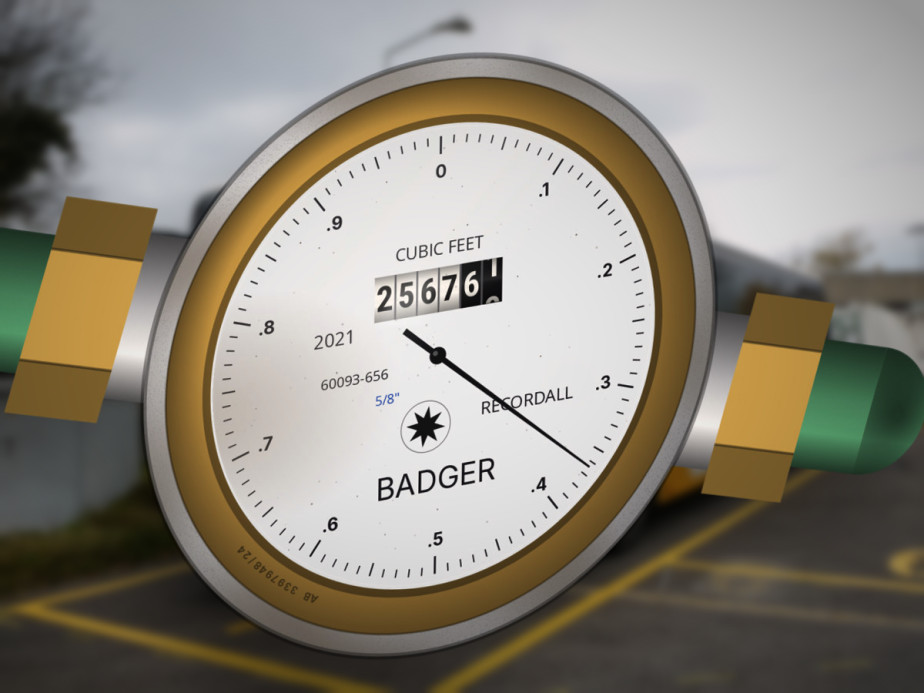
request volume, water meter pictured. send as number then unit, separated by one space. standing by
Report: 256761.36 ft³
